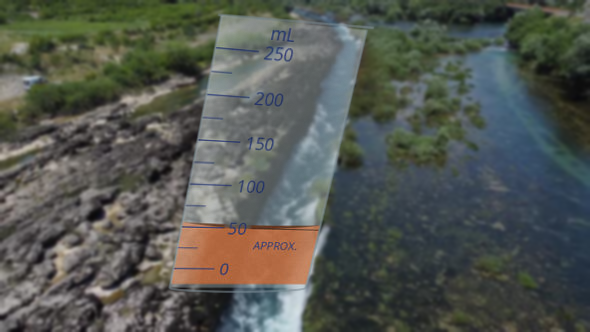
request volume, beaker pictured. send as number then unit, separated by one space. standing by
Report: 50 mL
